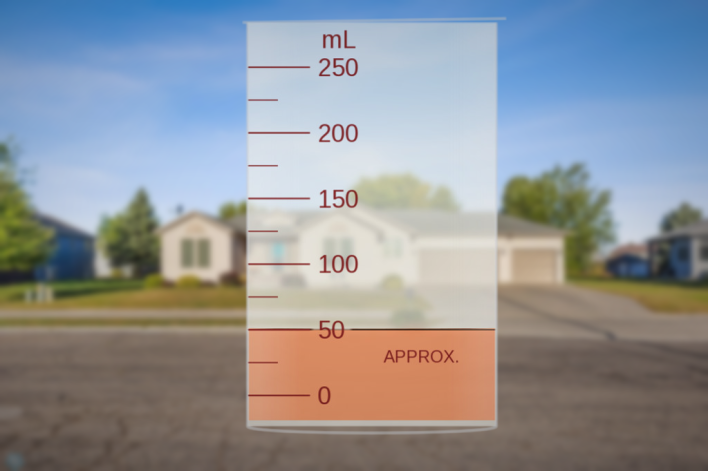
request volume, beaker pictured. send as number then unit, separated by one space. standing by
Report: 50 mL
